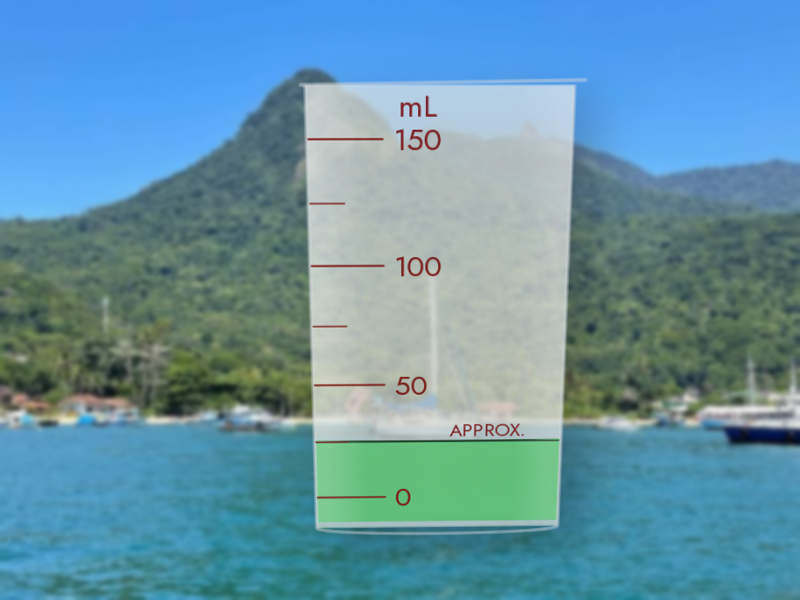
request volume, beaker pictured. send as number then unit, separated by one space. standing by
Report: 25 mL
